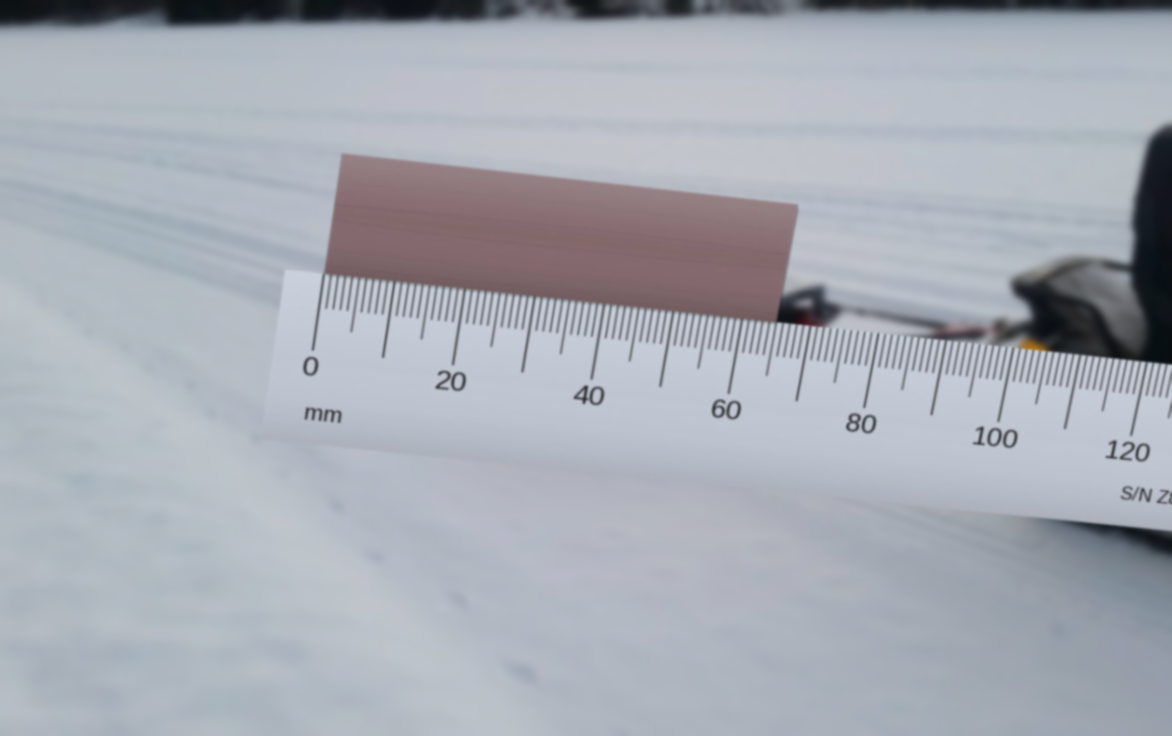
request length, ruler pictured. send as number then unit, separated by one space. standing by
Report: 65 mm
